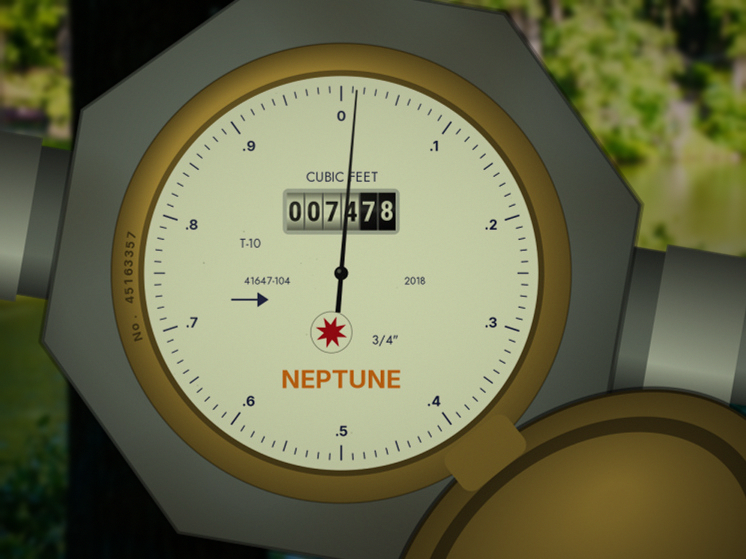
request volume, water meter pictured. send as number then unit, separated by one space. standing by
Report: 7478.01 ft³
